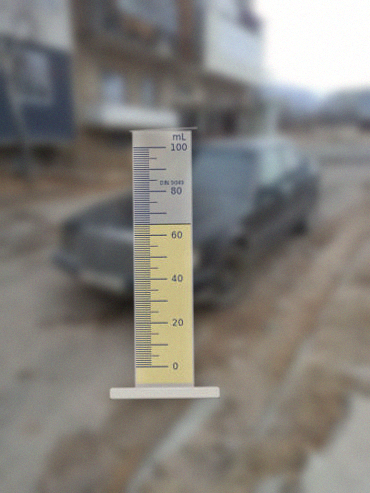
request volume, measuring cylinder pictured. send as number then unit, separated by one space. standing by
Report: 65 mL
